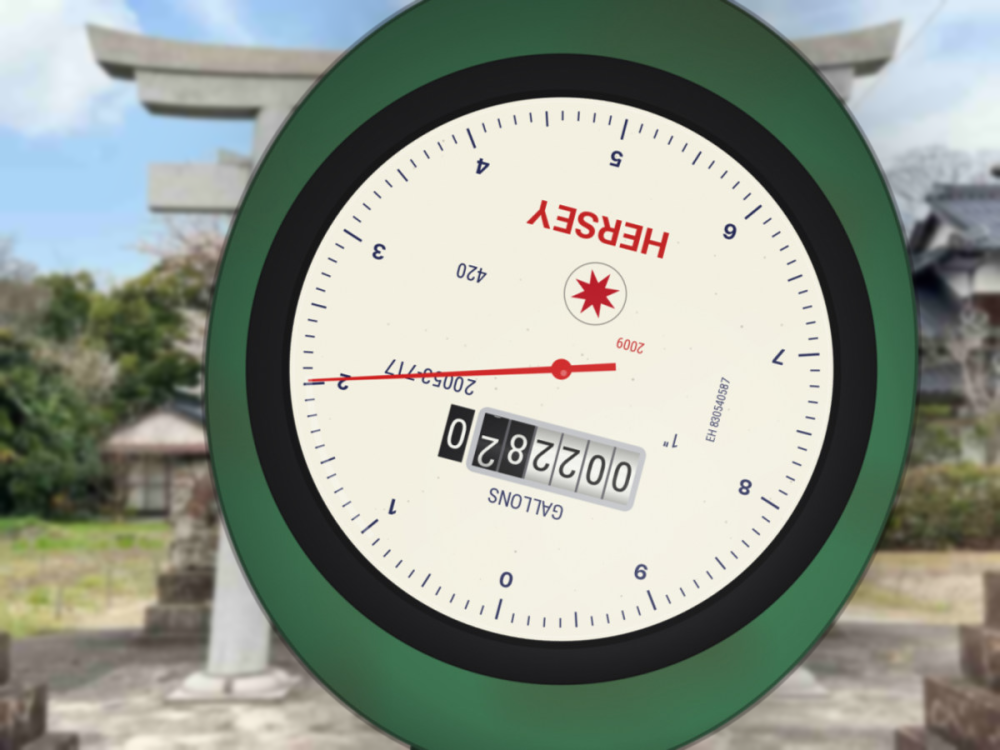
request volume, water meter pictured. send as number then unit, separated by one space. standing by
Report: 22822.0 gal
